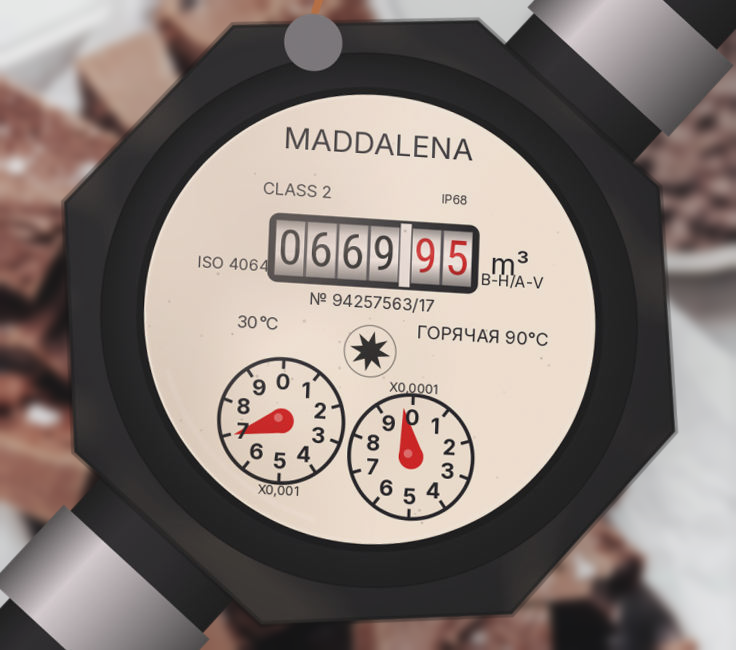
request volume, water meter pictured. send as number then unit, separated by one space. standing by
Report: 669.9569 m³
